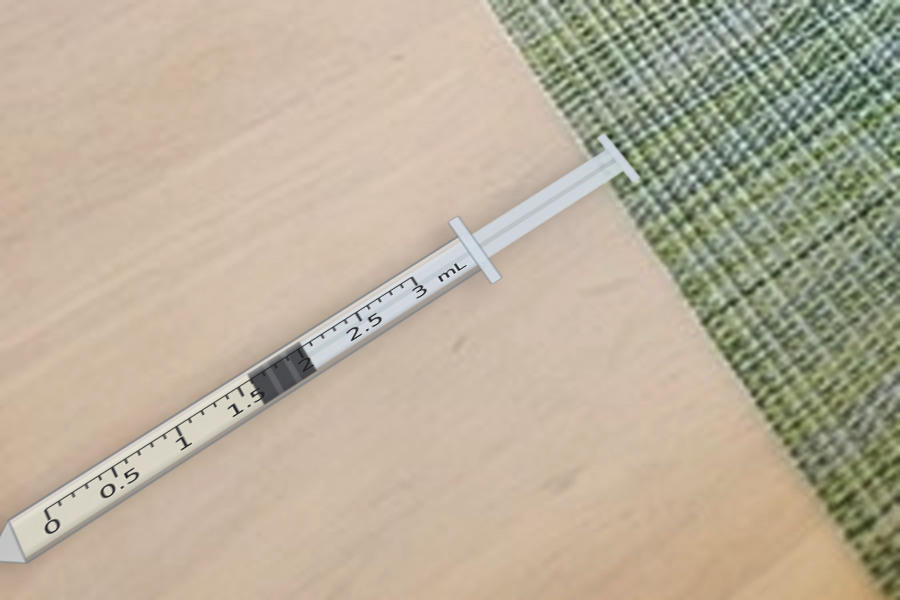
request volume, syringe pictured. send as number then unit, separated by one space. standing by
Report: 1.6 mL
